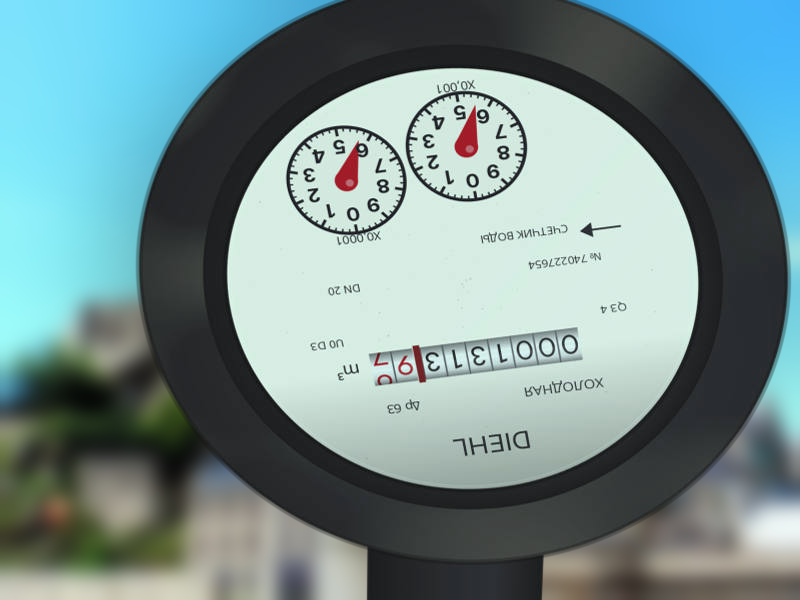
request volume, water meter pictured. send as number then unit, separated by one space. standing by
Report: 1313.9655 m³
